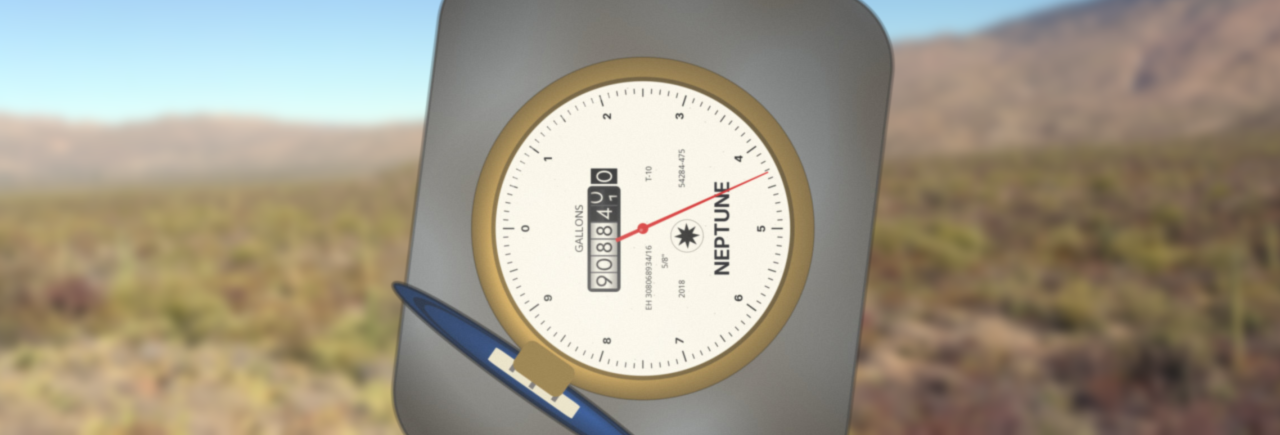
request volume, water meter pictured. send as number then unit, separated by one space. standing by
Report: 9088404.3 gal
